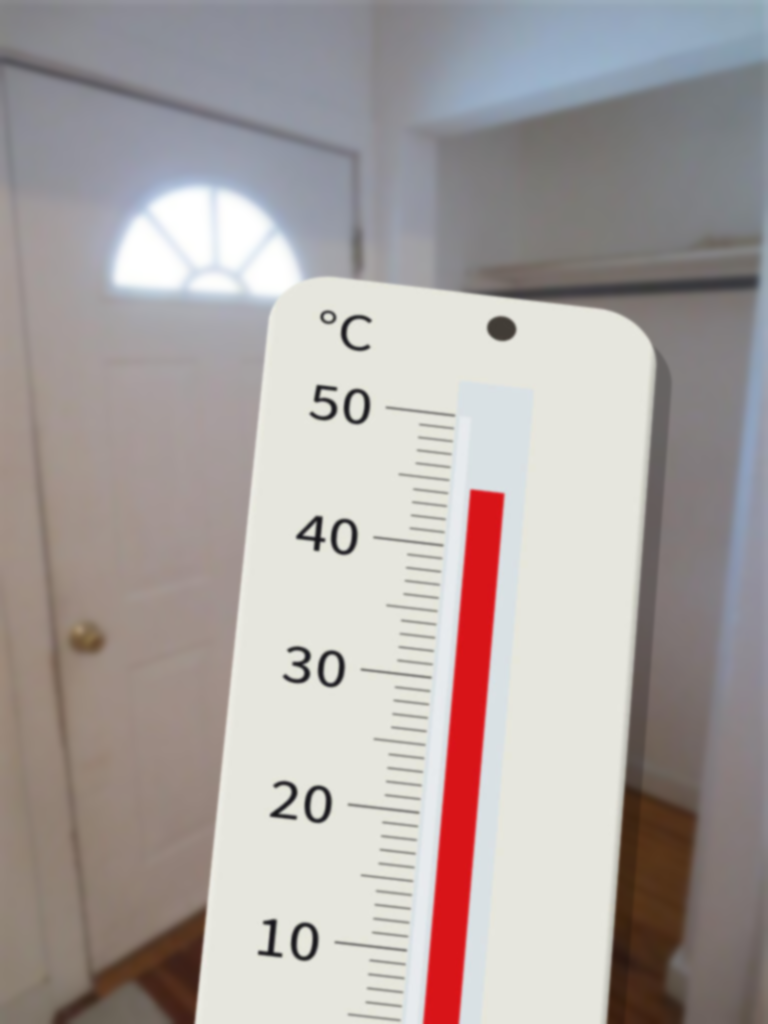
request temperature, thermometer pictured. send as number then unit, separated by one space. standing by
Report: 44.5 °C
